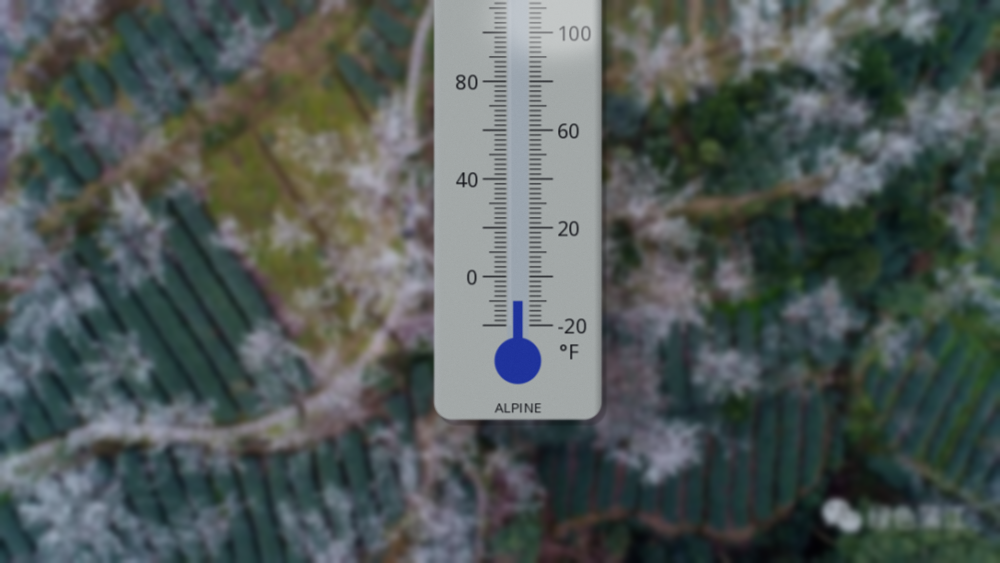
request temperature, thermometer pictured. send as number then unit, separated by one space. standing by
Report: -10 °F
